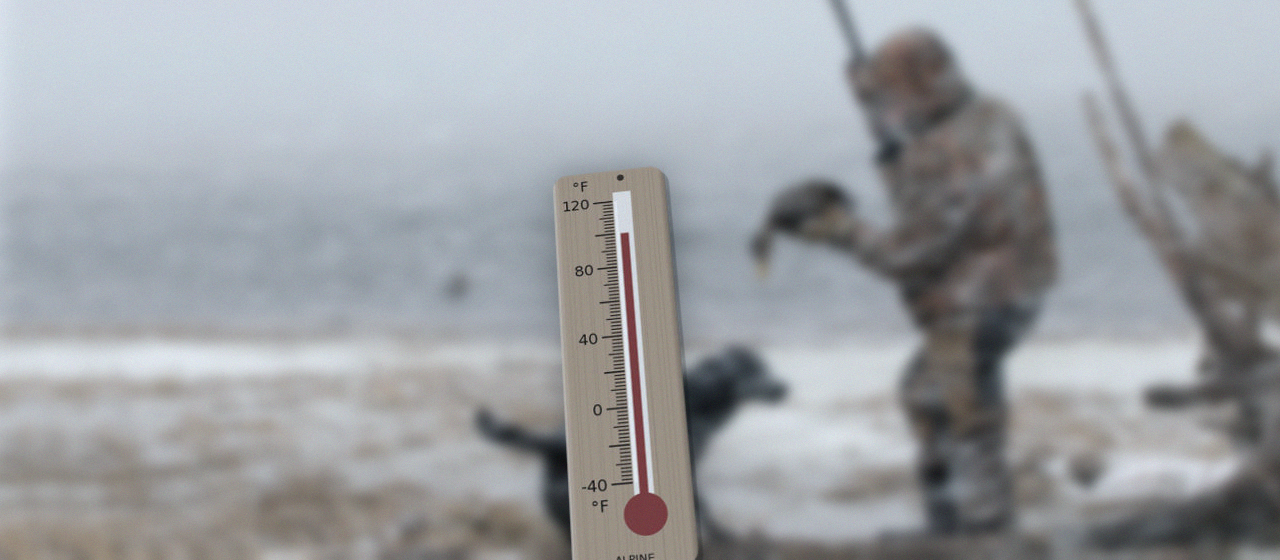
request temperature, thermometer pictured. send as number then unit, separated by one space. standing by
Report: 100 °F
